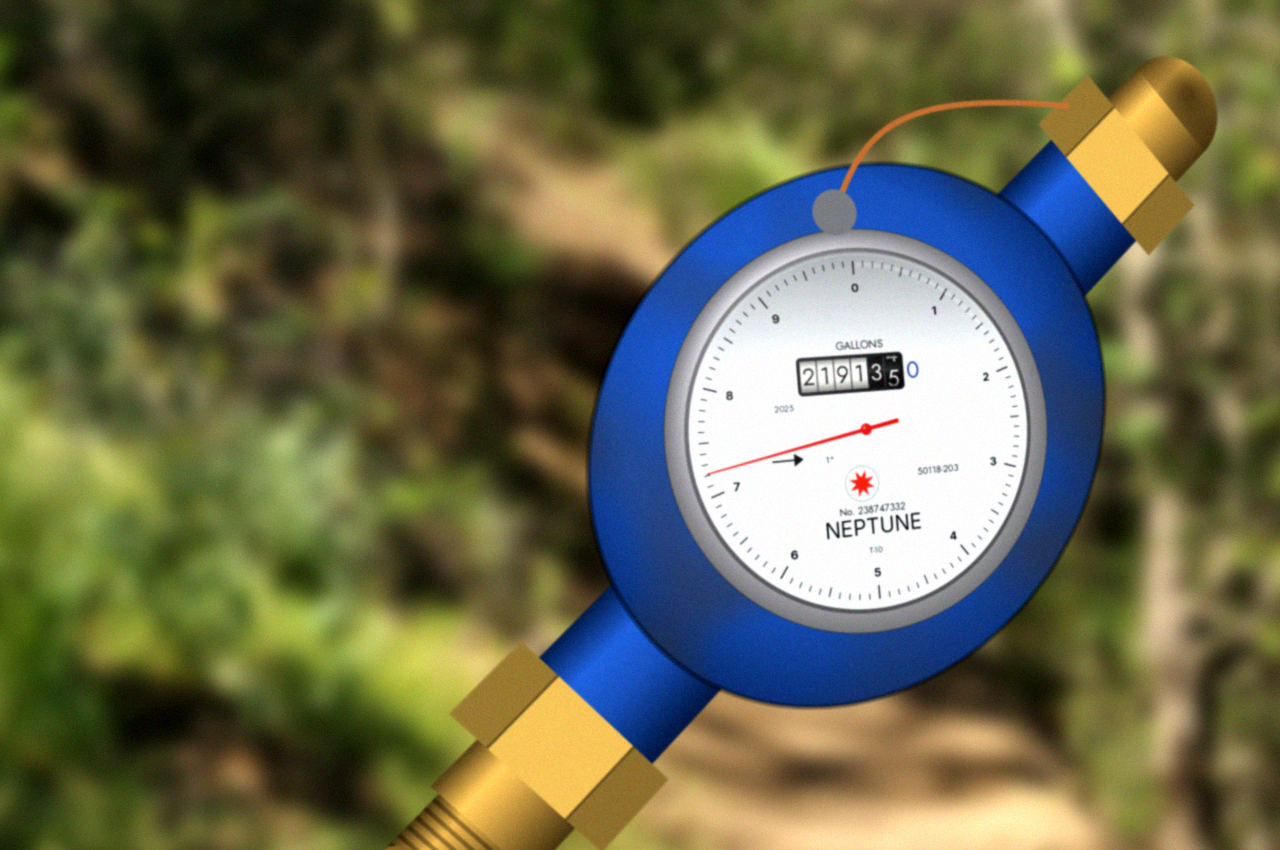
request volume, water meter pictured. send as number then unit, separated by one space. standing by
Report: 2191347.2 gal
